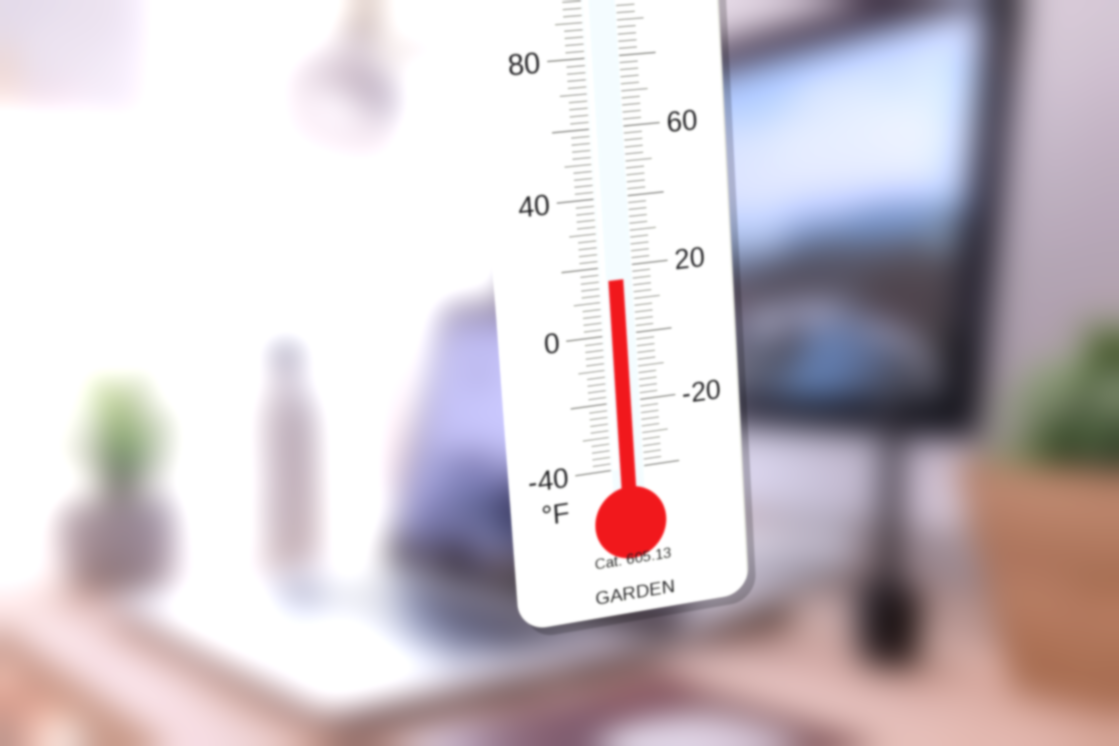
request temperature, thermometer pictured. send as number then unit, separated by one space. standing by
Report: 16 °F
